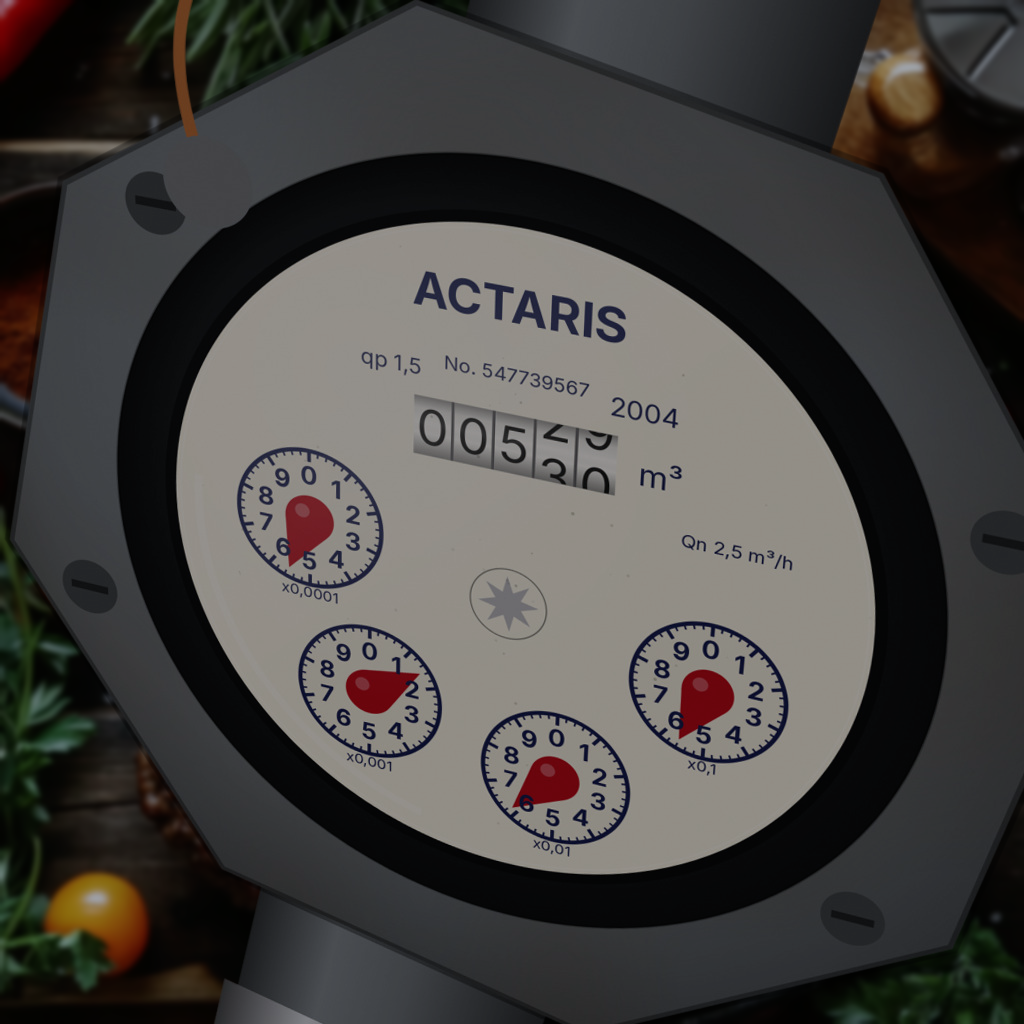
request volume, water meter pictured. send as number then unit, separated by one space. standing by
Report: 529.5615 m³
